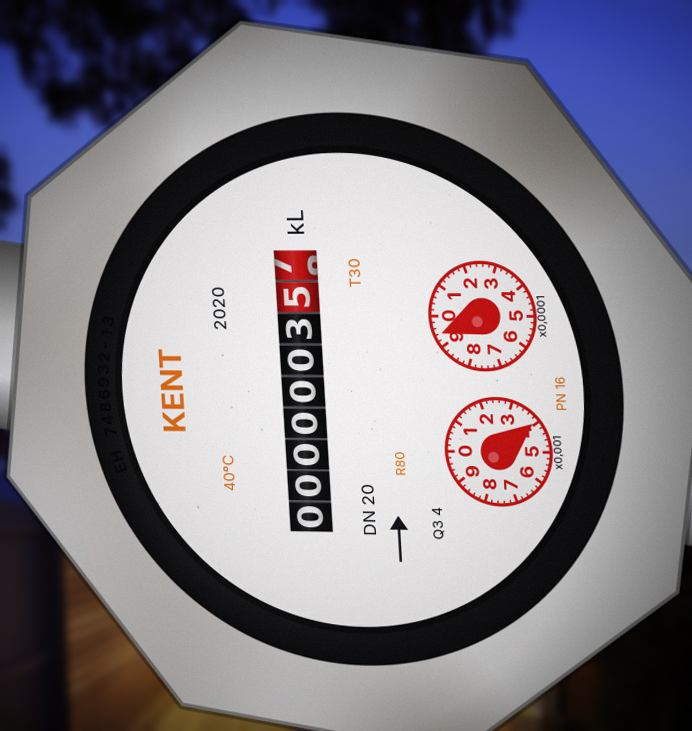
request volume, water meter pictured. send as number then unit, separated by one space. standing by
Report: 3.5739 kL
